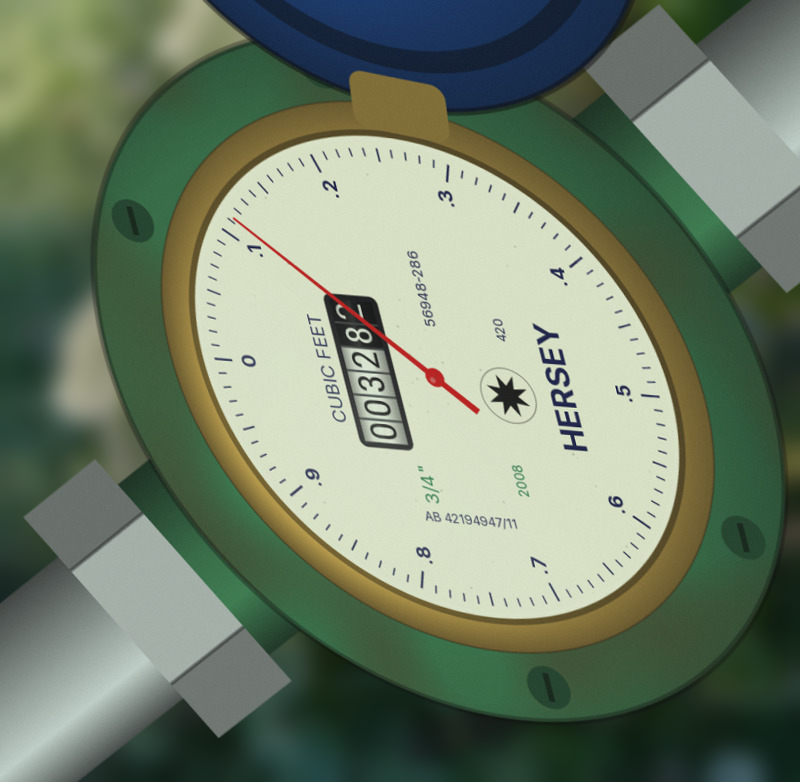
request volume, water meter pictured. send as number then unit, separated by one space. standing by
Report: 3282.11 ft³
